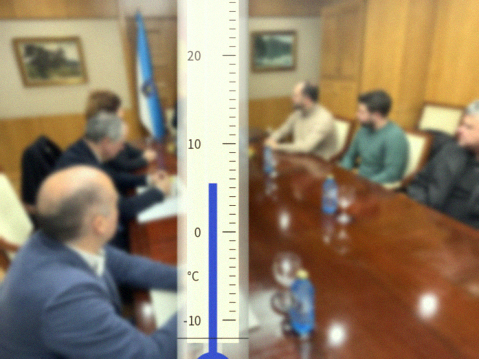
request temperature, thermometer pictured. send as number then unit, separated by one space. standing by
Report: 5.5 °C
